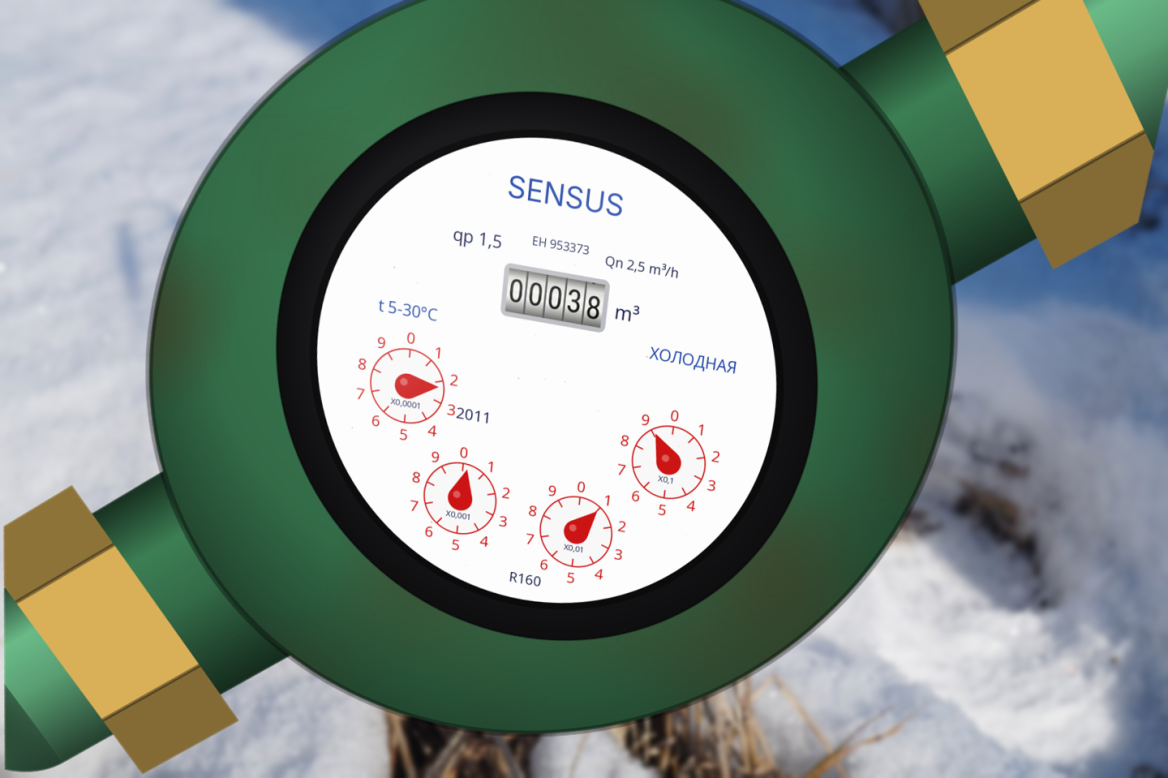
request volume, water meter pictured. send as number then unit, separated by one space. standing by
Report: 37.9102 m³
